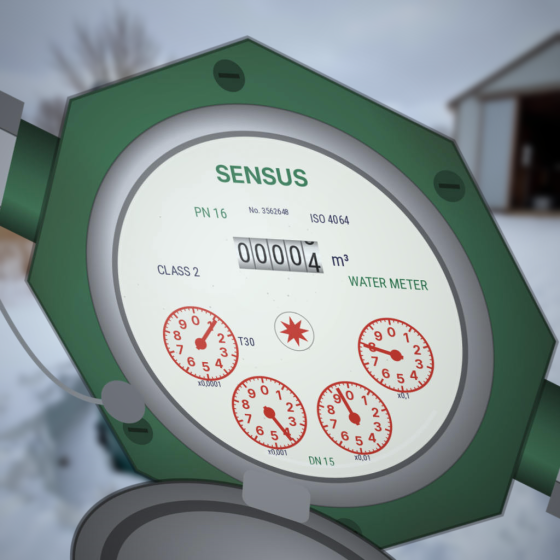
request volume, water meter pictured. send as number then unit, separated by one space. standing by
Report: 3.7941 m³
